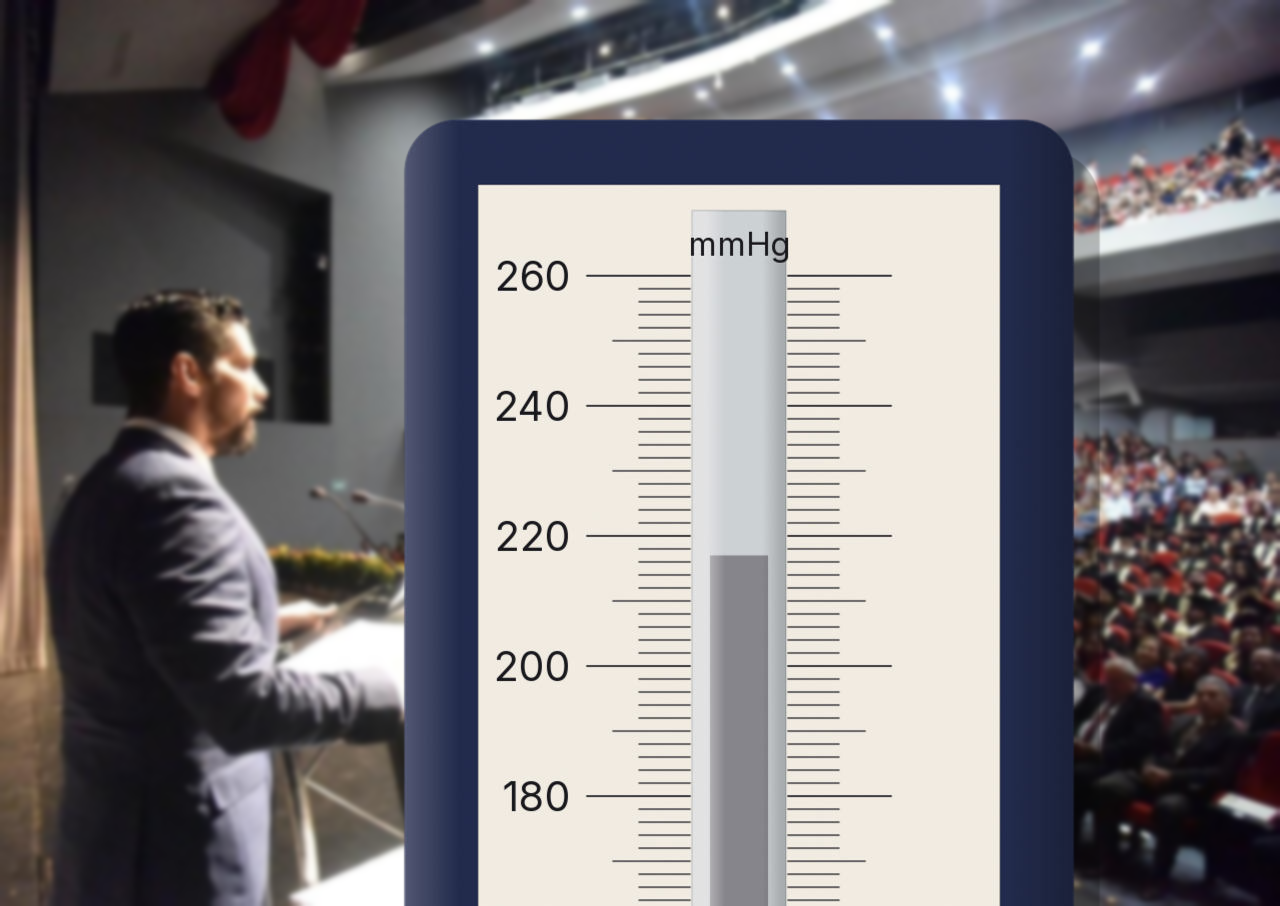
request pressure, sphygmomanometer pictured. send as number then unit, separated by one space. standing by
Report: 217 mmHg
